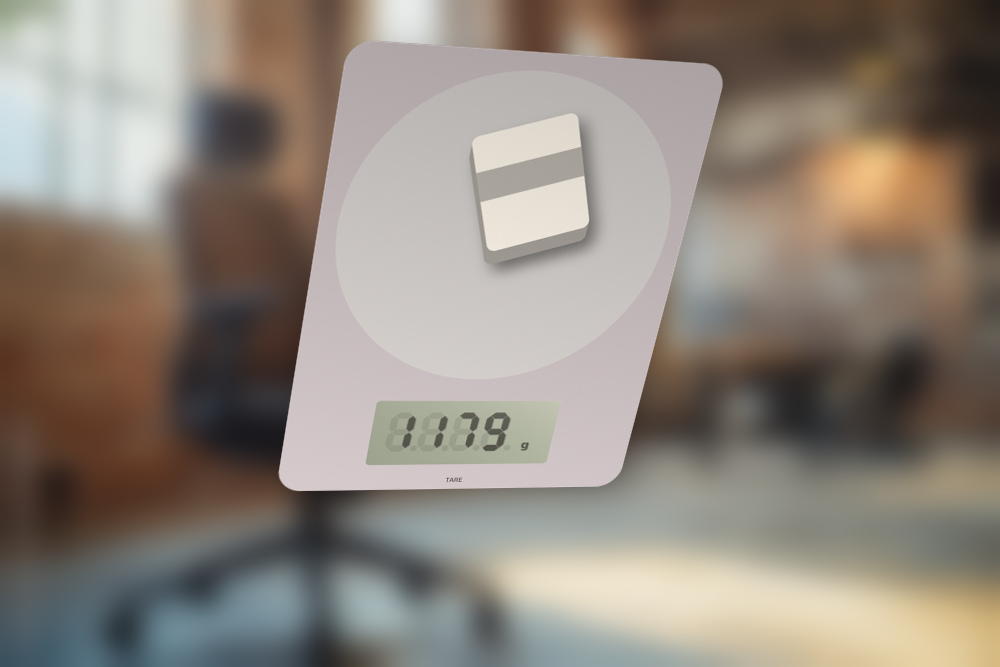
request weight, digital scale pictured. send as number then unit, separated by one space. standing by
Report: 1179 g
